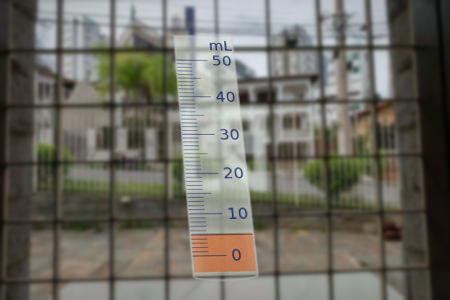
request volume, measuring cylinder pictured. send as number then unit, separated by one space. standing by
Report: 5 mL
